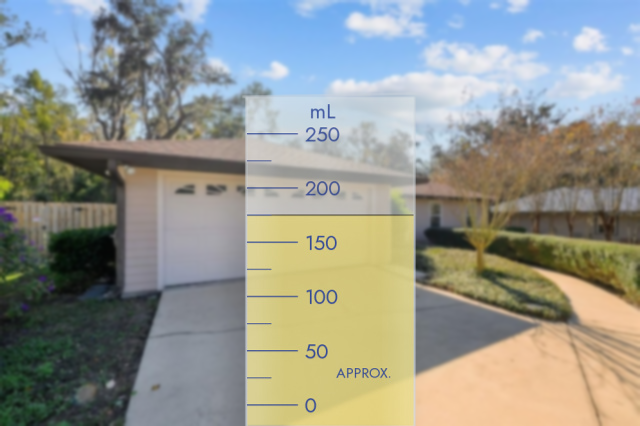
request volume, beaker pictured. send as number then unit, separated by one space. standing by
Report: 175 mL
